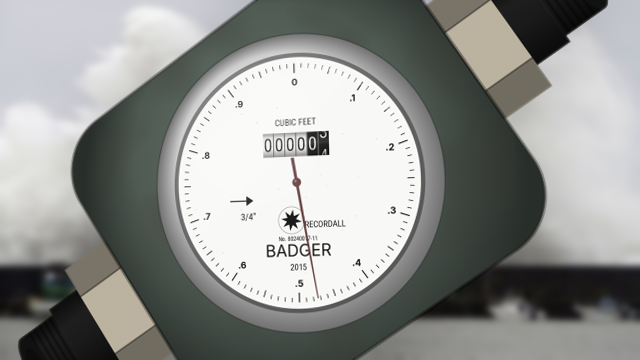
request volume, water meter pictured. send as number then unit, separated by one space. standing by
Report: 3.47 ft³
